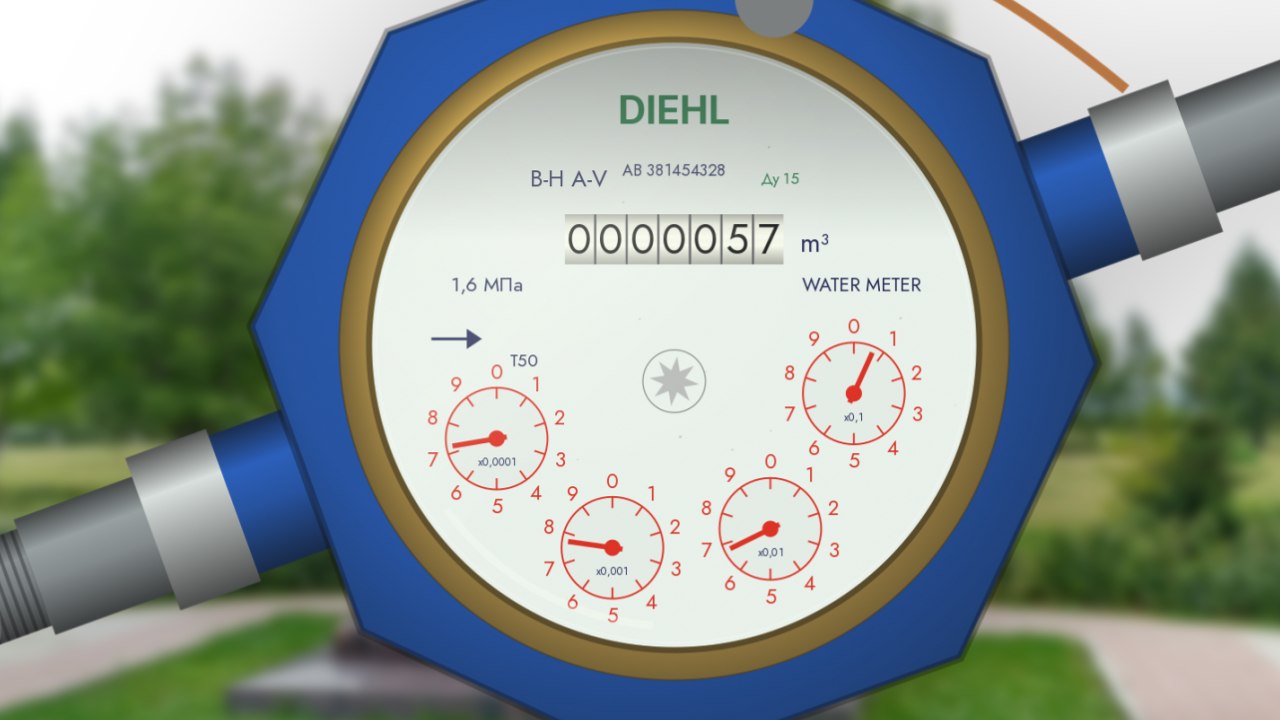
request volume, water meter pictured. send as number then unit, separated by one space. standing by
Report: 57.0677 m³
